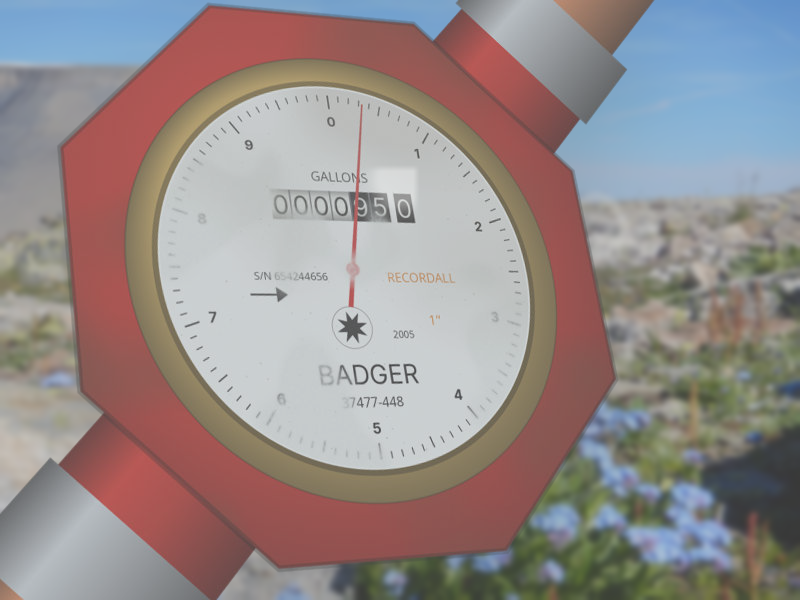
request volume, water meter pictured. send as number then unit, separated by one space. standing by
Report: 950.3 gal
